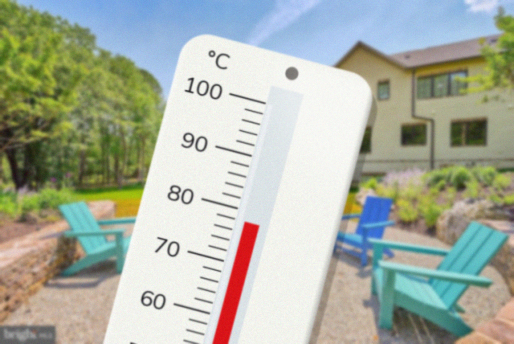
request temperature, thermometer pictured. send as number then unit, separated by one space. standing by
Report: 78 °C
